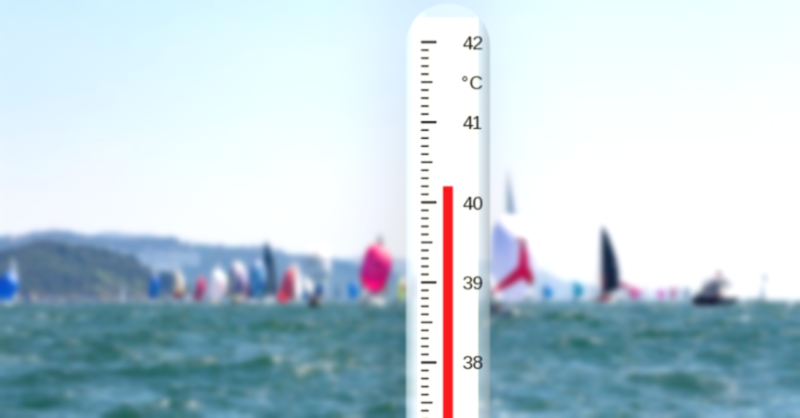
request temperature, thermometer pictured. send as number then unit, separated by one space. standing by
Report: 40.2 °C
